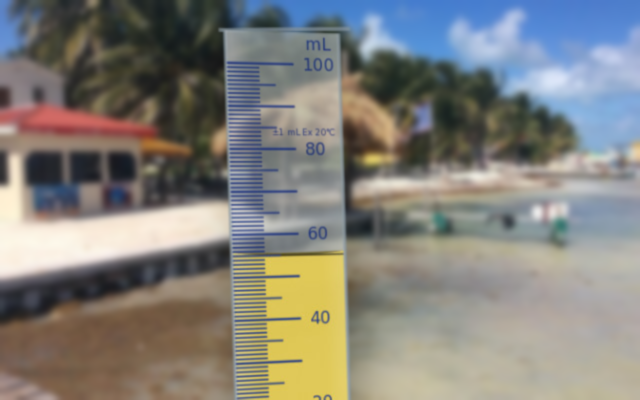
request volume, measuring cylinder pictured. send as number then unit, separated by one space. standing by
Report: 55 mL
